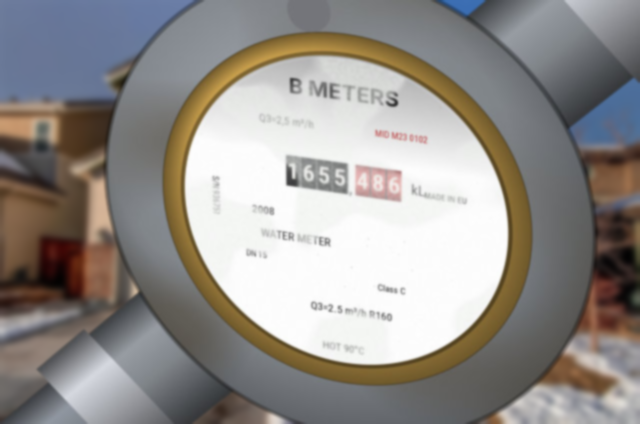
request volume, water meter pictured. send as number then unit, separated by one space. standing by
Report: 1655.486 kL
